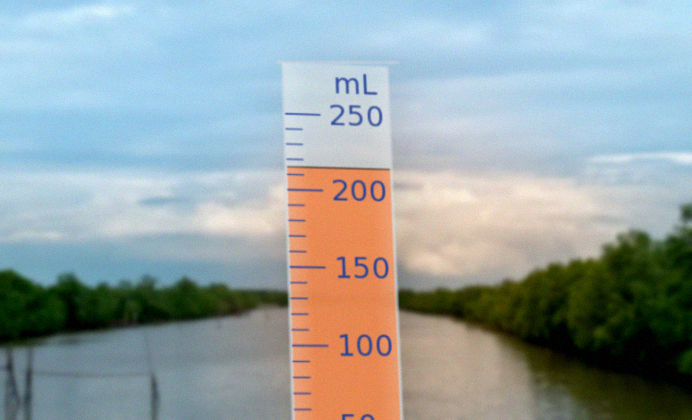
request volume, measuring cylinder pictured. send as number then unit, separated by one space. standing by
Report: 215 mL
